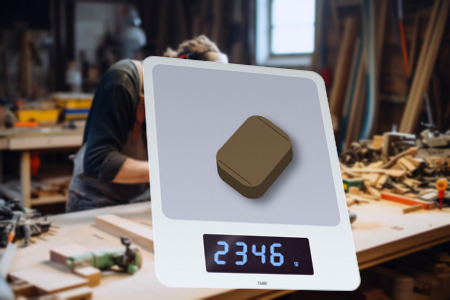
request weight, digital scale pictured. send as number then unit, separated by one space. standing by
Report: 2346 g
